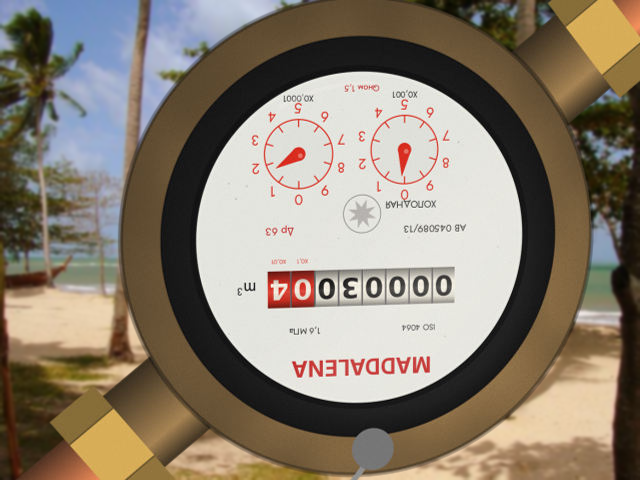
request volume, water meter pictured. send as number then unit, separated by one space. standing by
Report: 30.0401 m³
